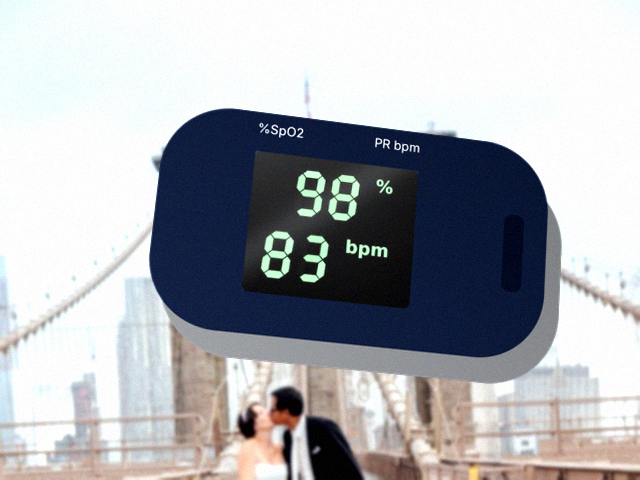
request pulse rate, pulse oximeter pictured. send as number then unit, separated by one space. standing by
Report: 83 bpm
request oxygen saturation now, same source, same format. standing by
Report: 98 %
